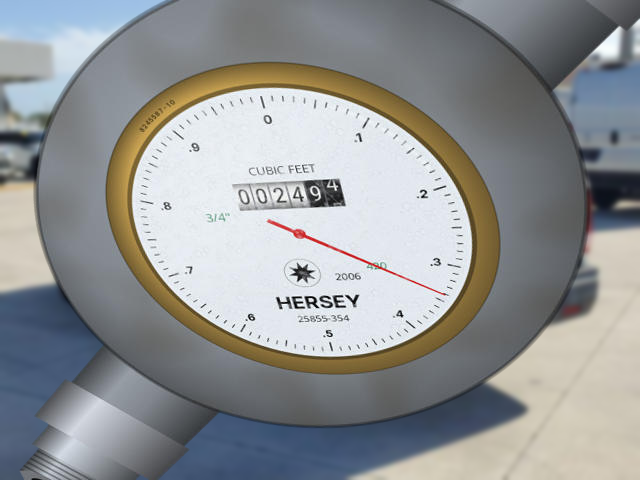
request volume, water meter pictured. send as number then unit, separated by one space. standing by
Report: 2494.34 ft³
